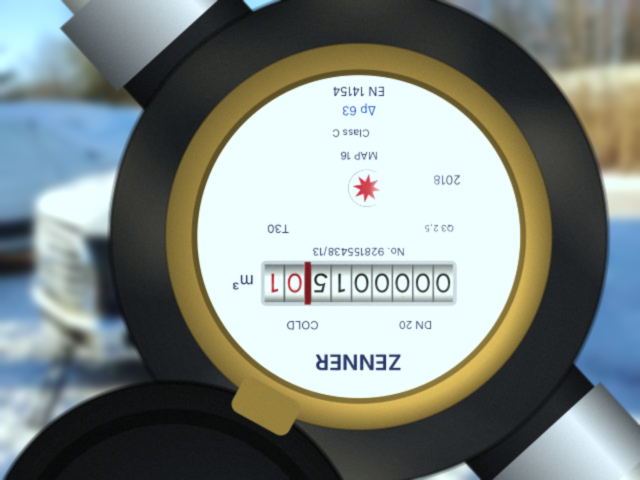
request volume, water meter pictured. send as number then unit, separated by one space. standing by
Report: 15.01 m³
